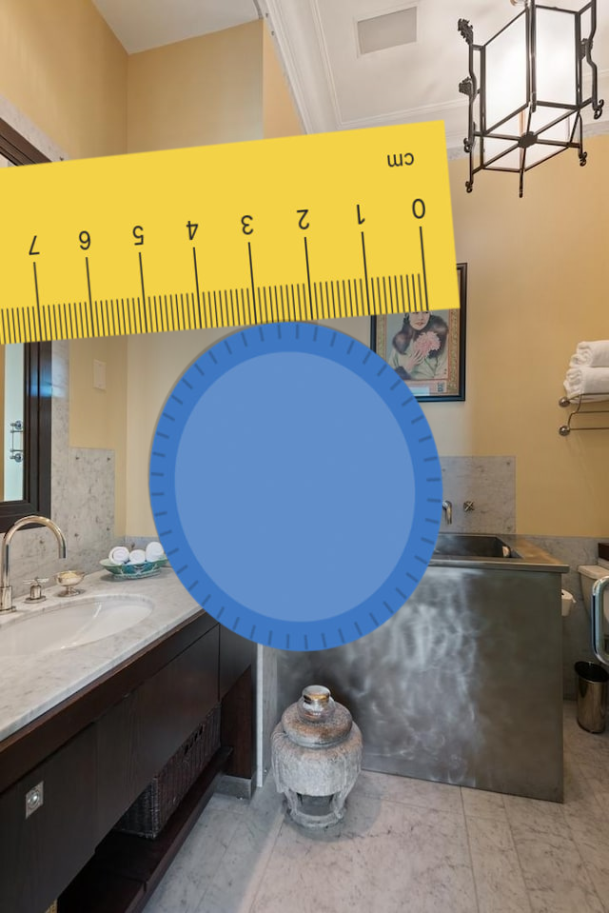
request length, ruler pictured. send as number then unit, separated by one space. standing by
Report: 5.2 cm
